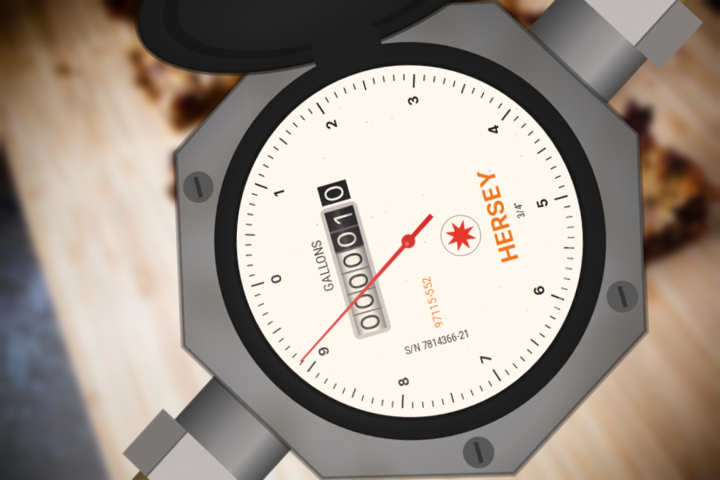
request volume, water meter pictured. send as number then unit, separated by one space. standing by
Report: 9.1 gal
